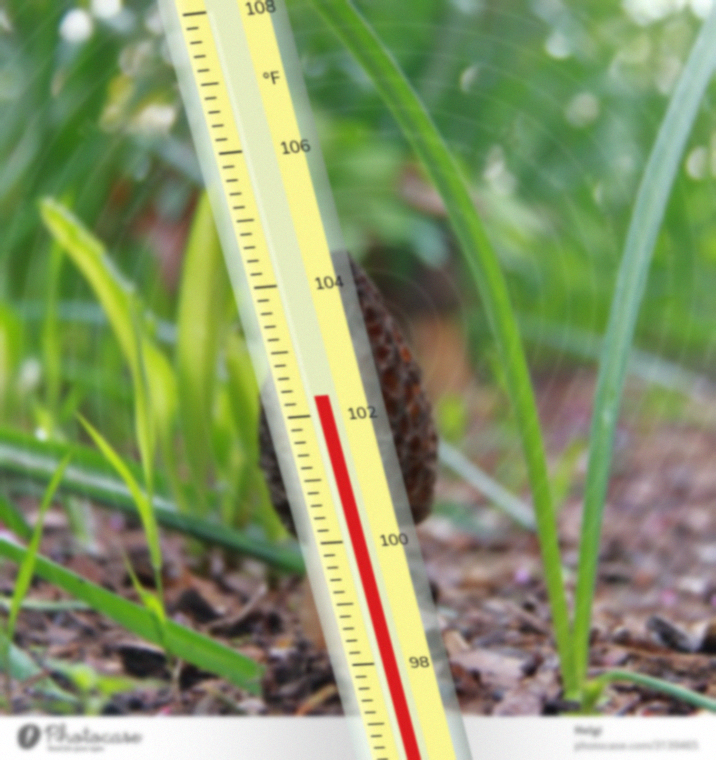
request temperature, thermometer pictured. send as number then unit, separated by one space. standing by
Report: 102.3 °F
